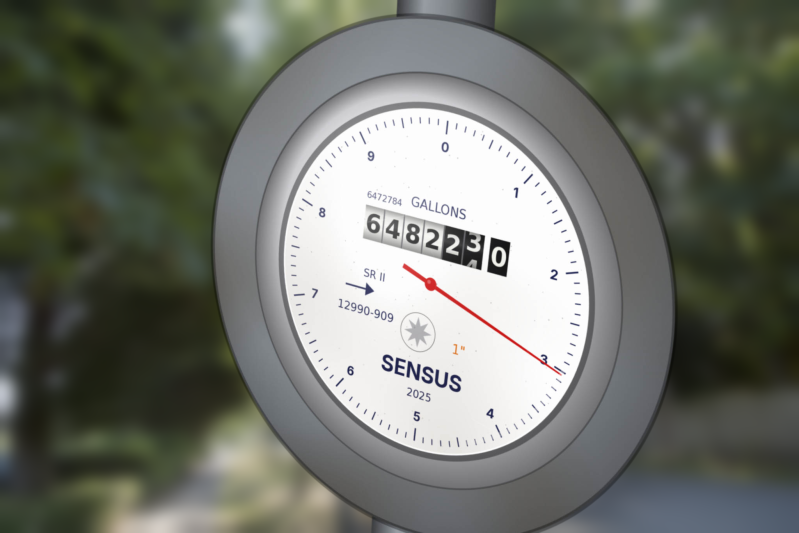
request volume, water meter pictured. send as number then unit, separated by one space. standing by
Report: 6482233.0 gal
